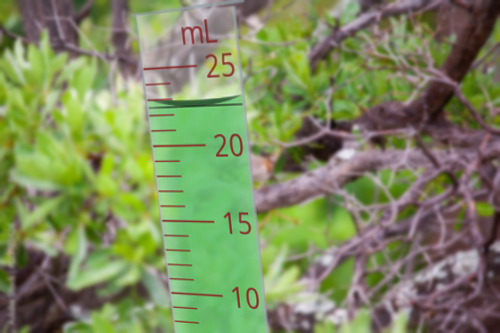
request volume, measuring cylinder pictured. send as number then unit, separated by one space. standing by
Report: 22.5 mL
